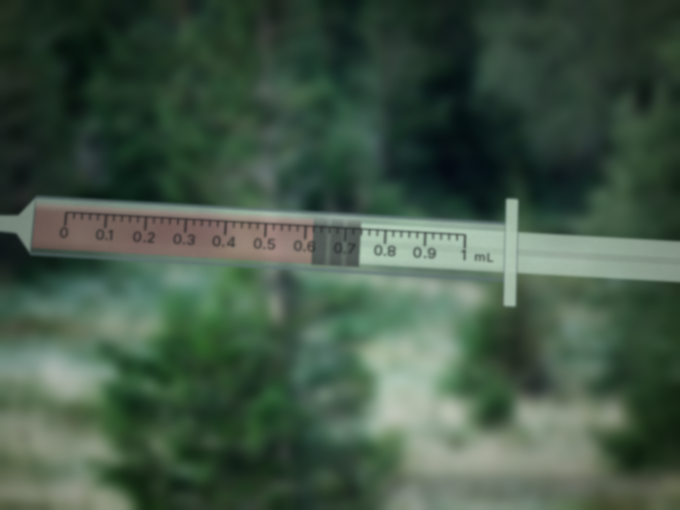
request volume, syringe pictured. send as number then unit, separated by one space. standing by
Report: 0.62 mL
